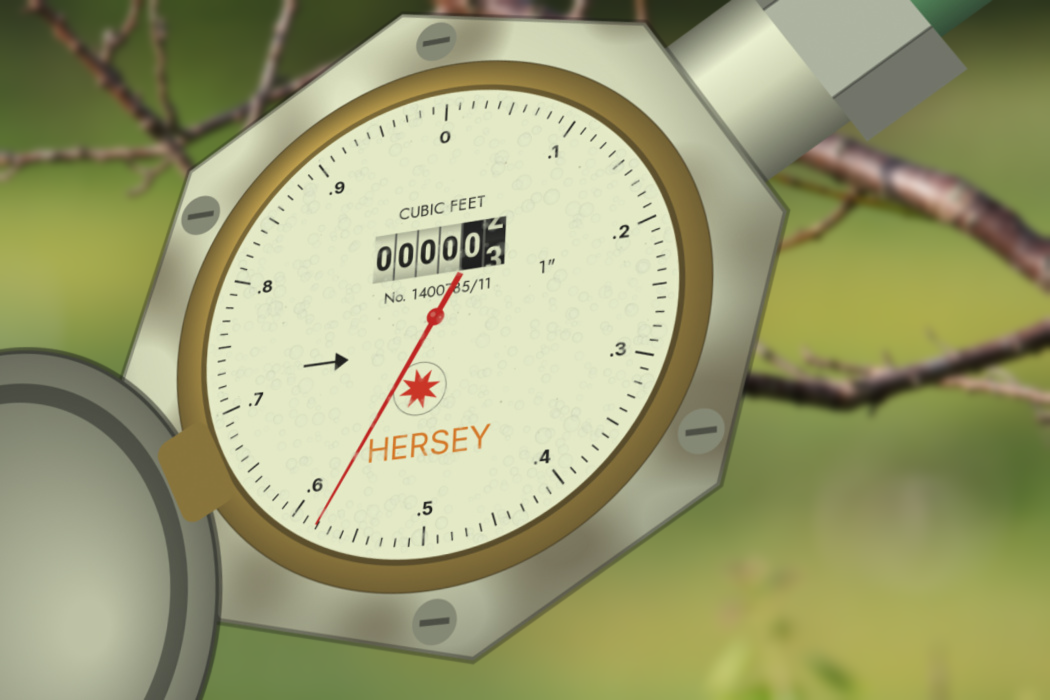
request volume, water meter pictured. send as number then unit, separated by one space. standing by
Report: 2.58 ft³
